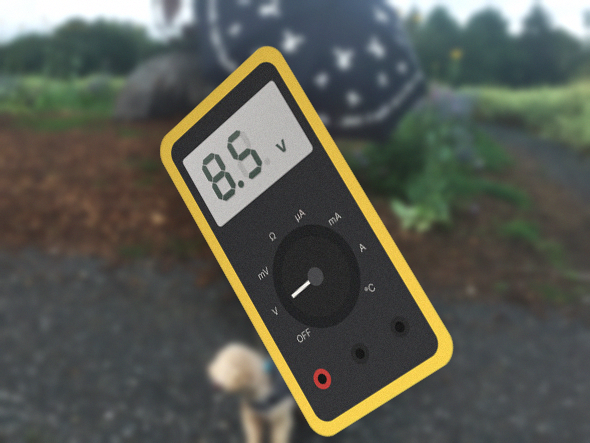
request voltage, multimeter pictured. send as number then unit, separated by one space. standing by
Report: 8.5 V
